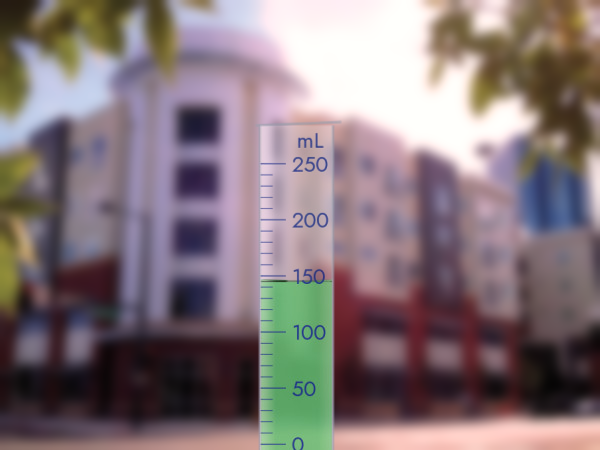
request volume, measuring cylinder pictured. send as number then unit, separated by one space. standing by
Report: 145 mL
